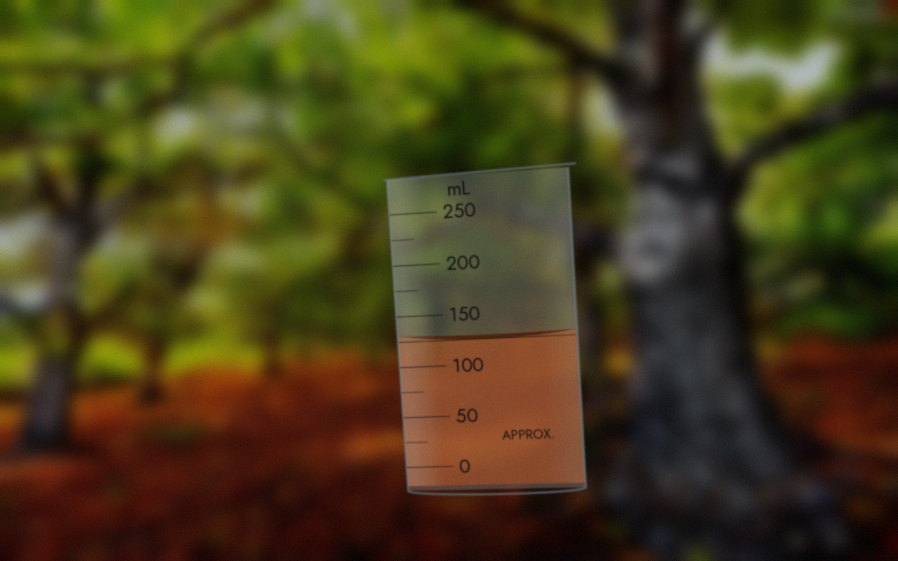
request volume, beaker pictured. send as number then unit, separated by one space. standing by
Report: 125 mL
